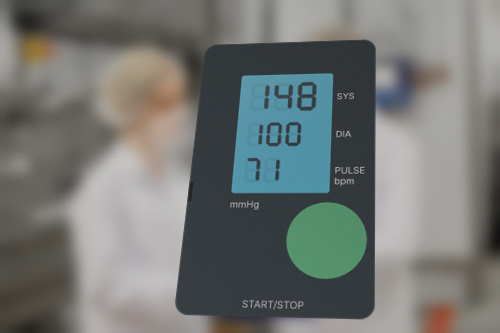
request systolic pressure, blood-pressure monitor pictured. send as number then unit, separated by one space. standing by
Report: 148 mmHg
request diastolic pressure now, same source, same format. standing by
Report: 100 mmHg
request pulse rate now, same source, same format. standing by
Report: 71 bpm
